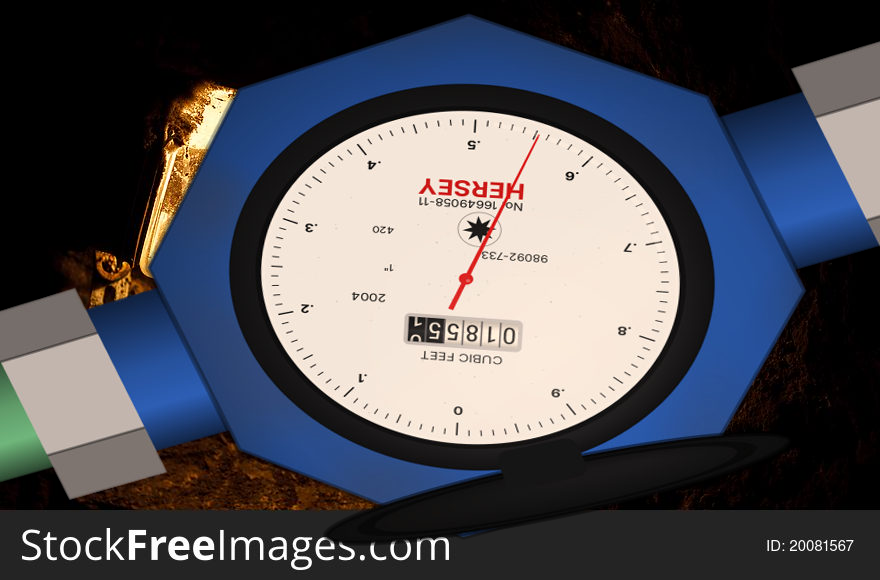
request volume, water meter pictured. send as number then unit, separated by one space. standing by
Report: 18550.55 ft³
